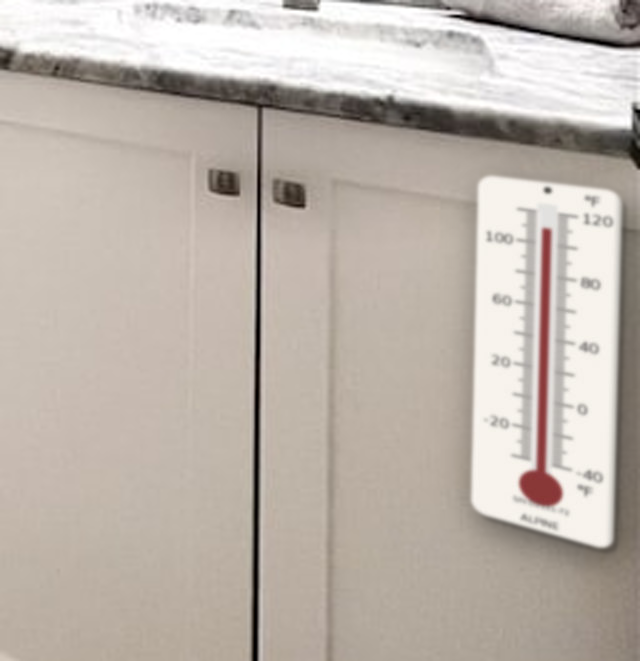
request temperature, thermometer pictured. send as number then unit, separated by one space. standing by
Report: 110 °F
